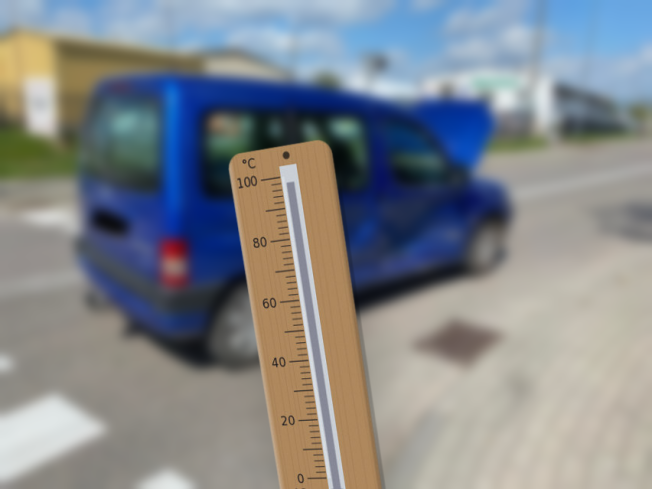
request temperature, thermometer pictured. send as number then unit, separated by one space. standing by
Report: 98 °C
